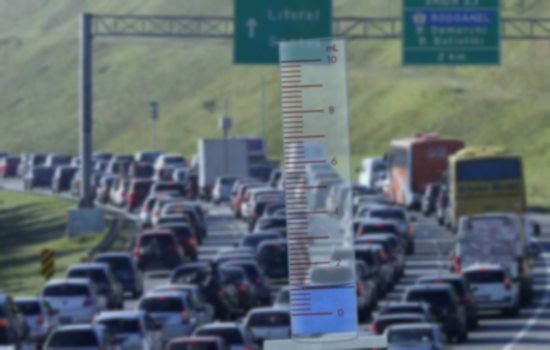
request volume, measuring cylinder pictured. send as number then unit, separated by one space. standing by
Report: 1 mL
